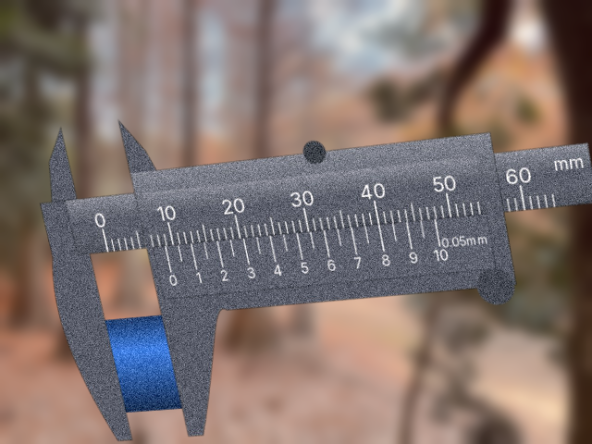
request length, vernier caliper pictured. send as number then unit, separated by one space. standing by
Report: 8.8 mm
